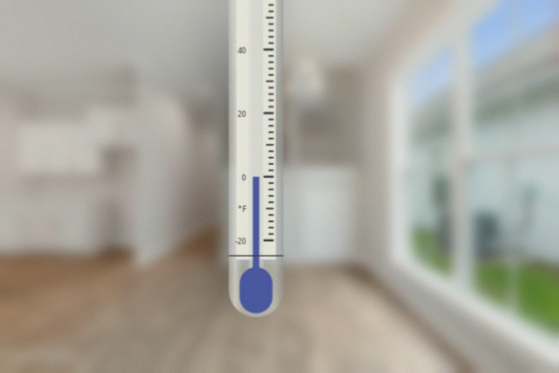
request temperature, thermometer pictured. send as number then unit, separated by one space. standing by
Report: 0 °F
